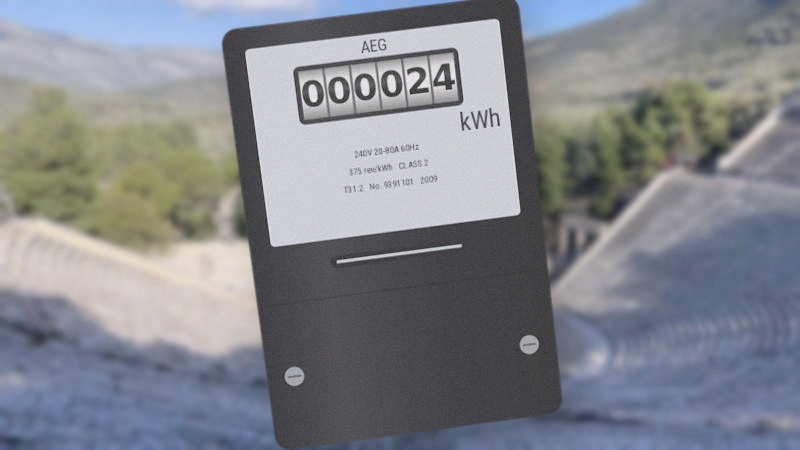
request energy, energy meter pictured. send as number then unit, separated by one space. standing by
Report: 24 kWh
